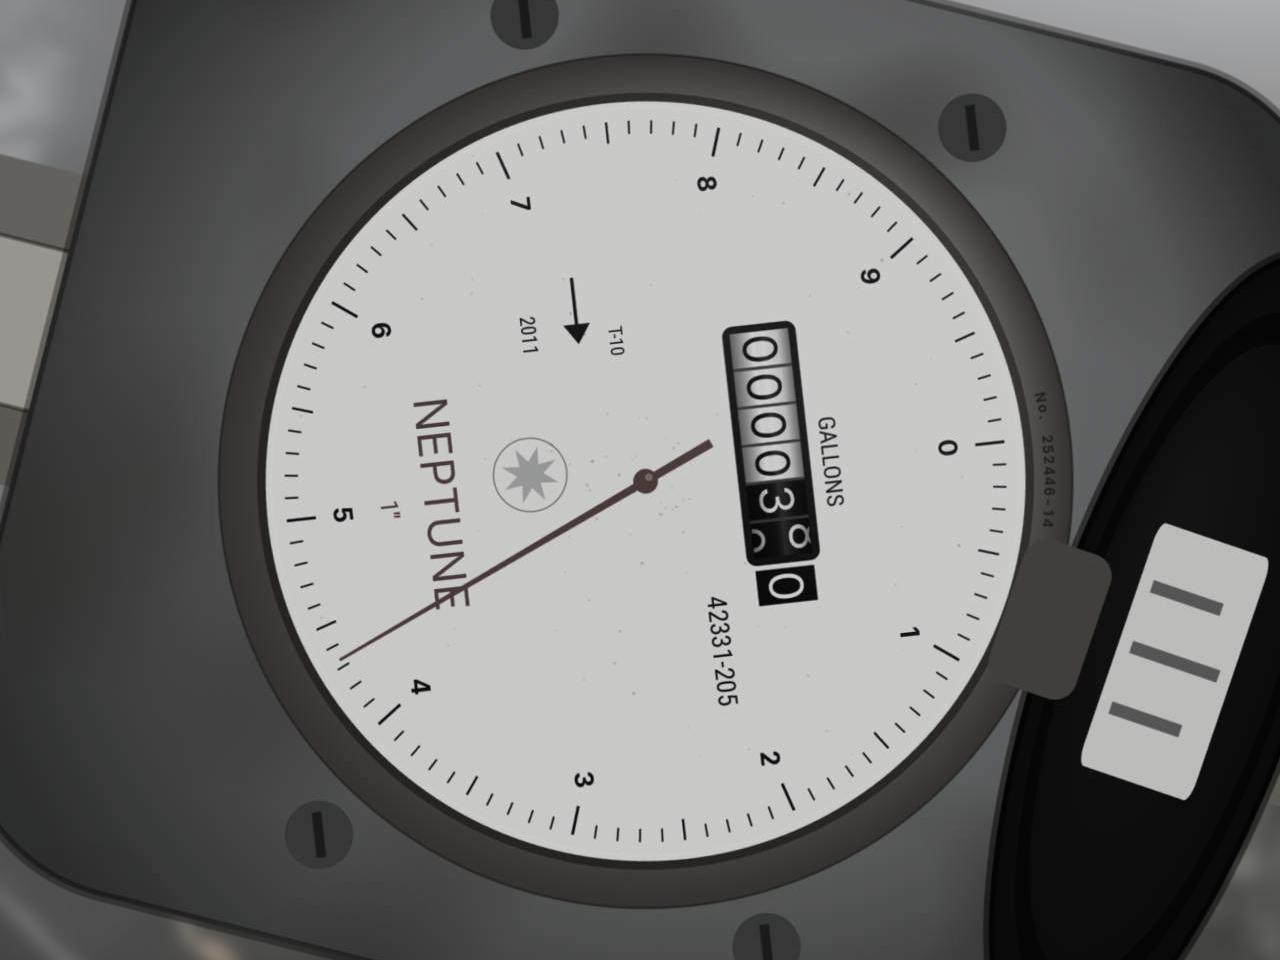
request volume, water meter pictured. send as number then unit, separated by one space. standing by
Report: 384.3 gal
